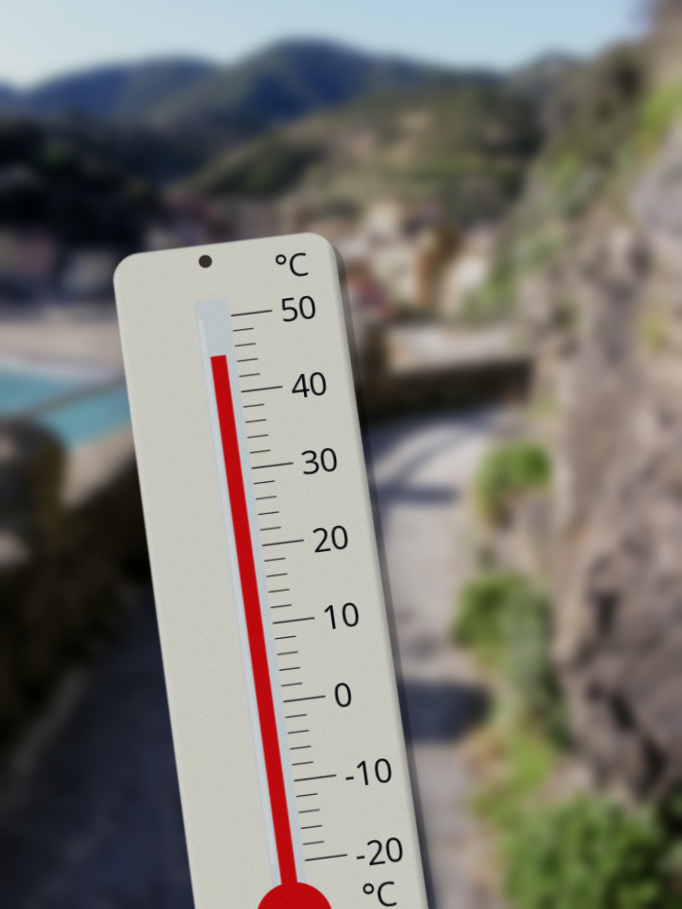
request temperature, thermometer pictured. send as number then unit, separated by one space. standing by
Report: 45 °C
